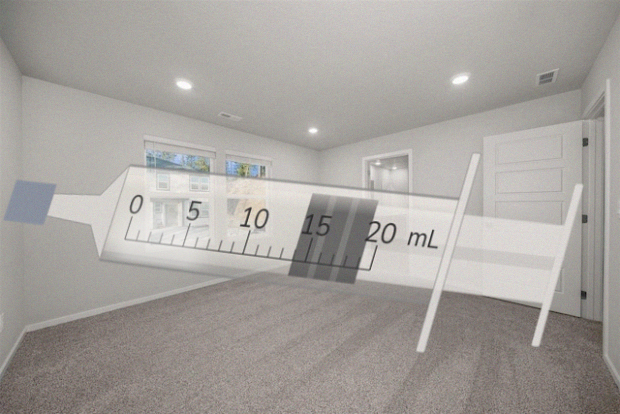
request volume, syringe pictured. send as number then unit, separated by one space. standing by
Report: 14 mL
